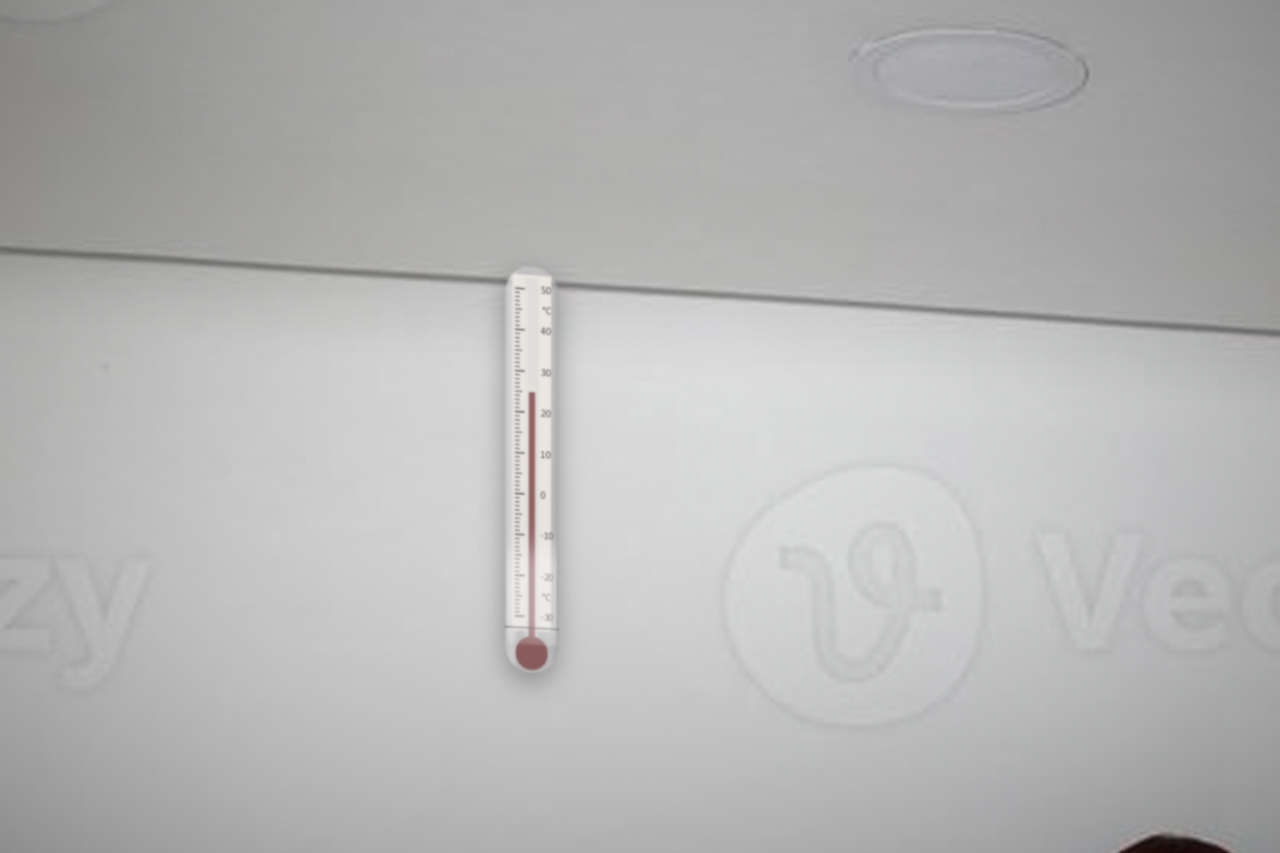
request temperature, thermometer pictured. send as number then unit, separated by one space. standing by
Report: 25 °C
